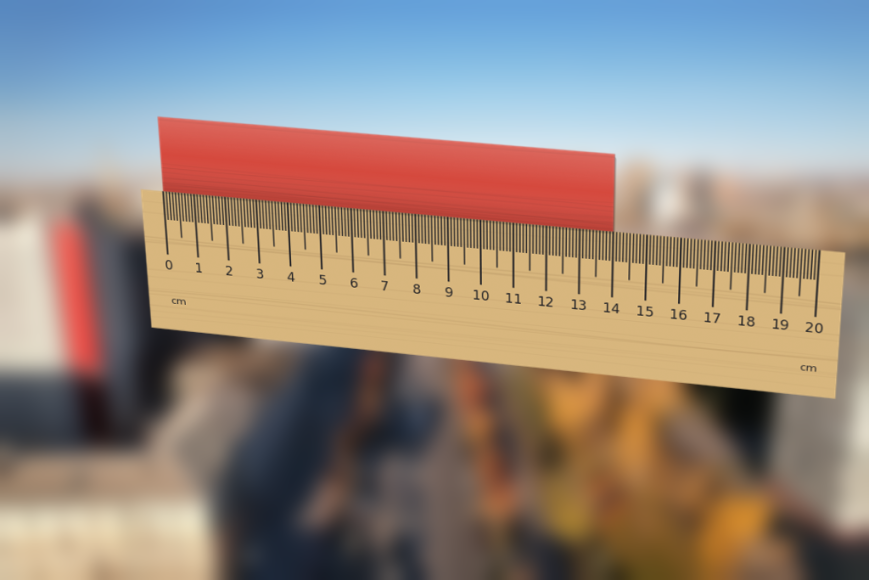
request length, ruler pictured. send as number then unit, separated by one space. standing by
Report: 14 cm
